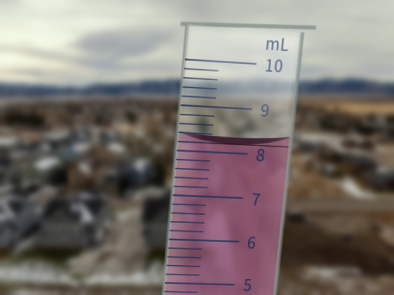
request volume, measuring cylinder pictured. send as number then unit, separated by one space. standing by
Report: 8.2 mL
